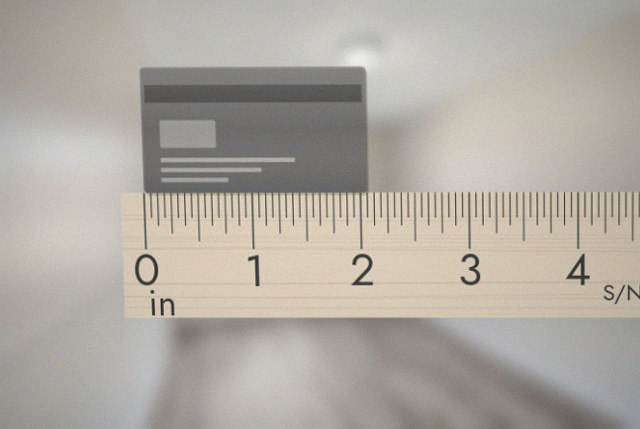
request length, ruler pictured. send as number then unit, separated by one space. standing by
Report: 2.0625 in
